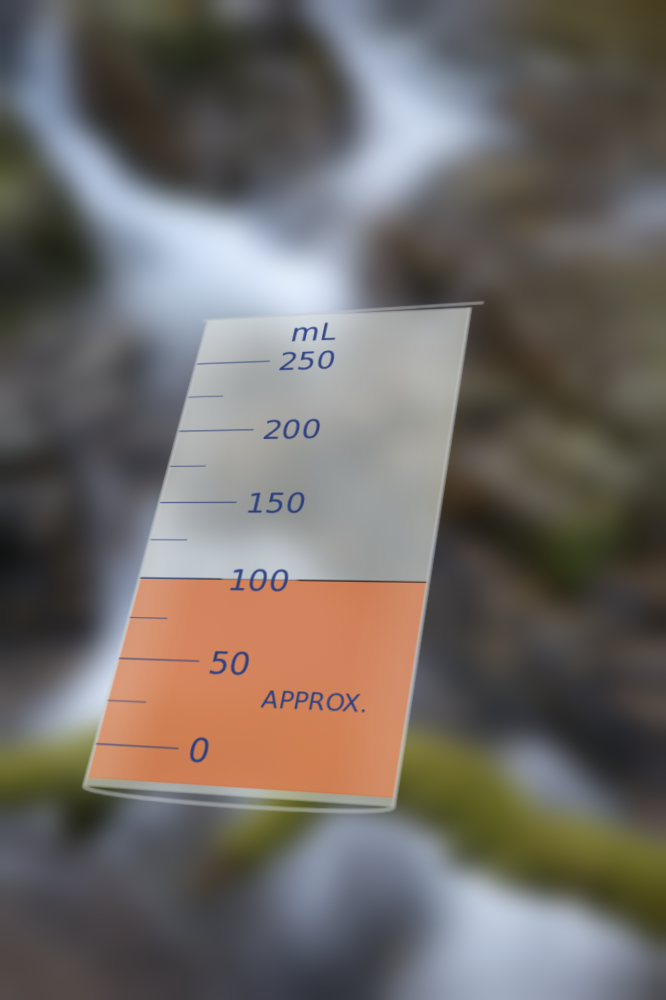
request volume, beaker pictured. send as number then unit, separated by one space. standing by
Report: 100 mL
